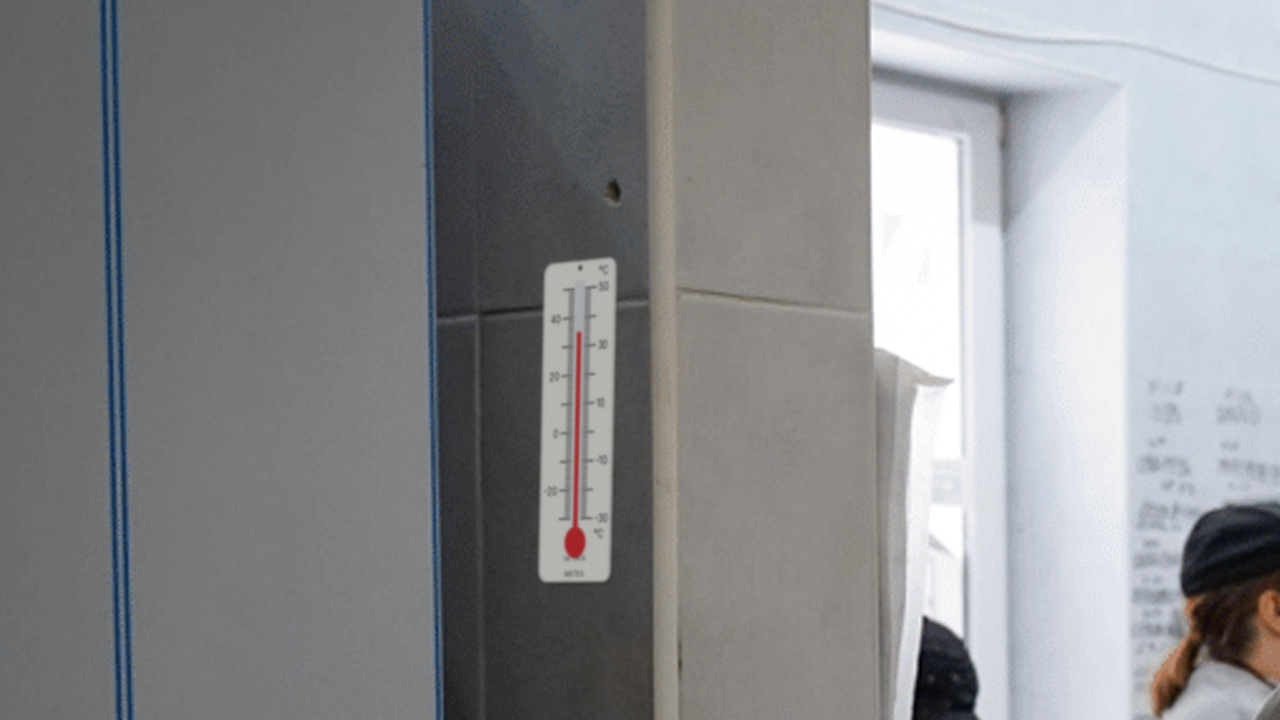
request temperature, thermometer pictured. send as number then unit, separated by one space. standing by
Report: 35 °C
